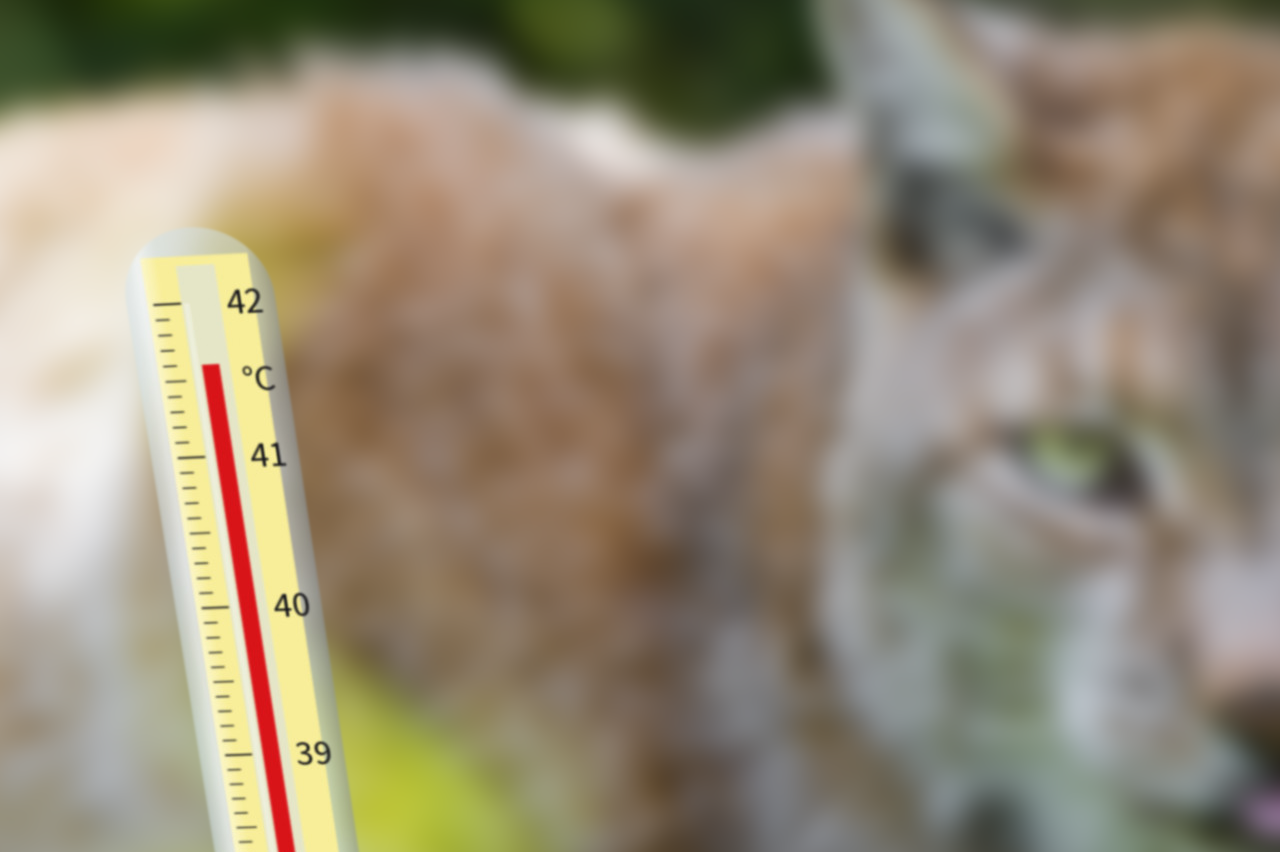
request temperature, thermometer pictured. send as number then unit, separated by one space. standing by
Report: 41.6 °C
